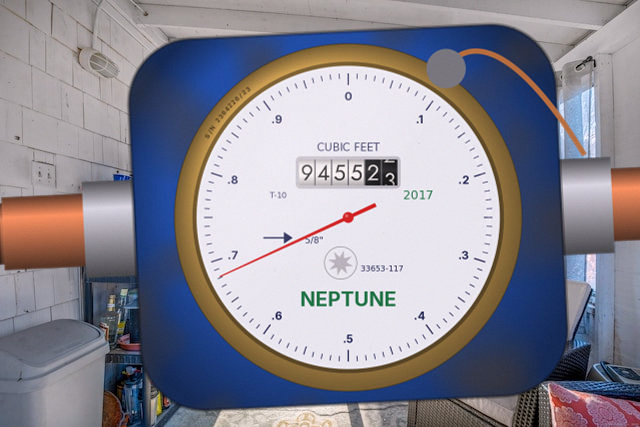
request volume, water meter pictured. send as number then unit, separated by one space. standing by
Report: 945522.68 ft³
